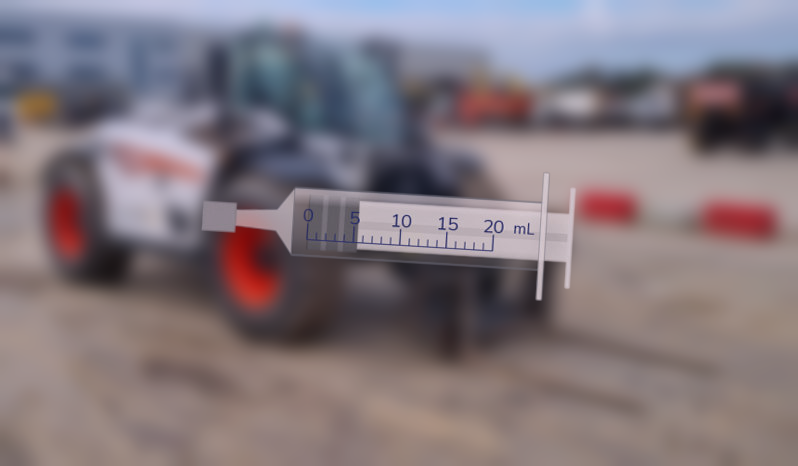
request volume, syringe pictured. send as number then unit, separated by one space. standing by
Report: 0 mL
